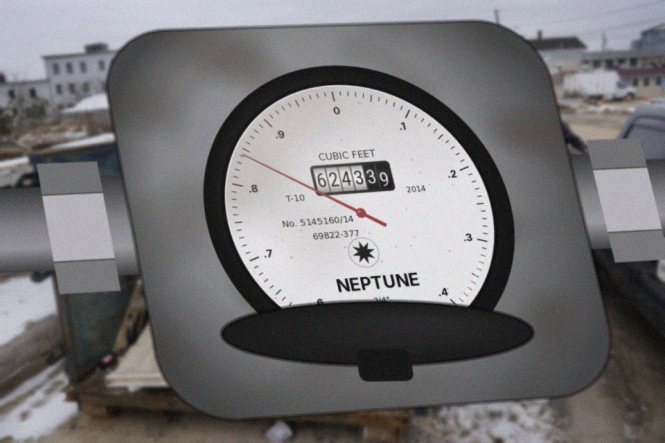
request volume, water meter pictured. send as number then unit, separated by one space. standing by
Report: 624338.84 ft³
